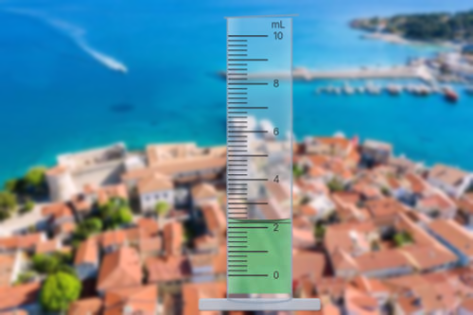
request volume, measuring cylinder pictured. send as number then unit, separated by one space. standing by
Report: 2.2 mL
